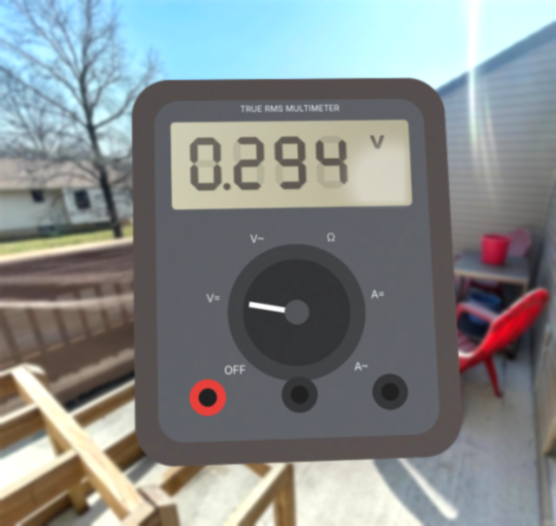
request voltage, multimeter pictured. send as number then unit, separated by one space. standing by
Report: 0.294 V
